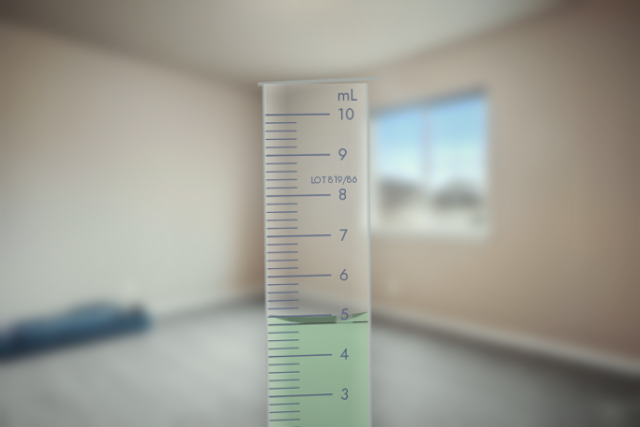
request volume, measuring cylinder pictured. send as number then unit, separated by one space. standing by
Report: 4.8 mL
